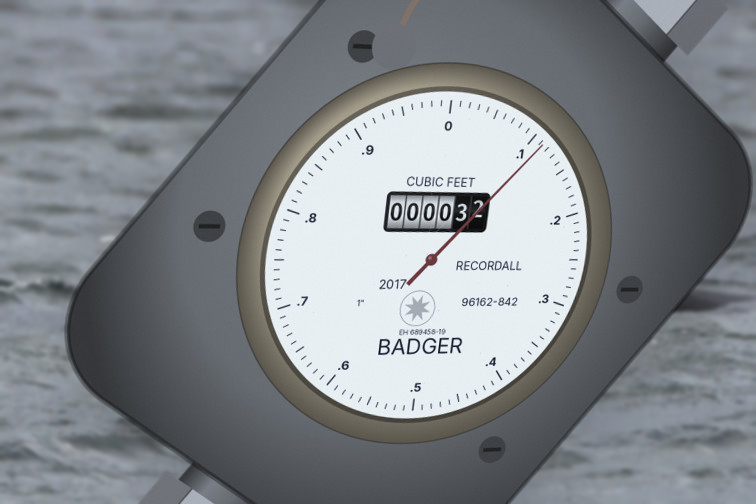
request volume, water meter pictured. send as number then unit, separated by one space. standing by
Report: 32.11 ft³
